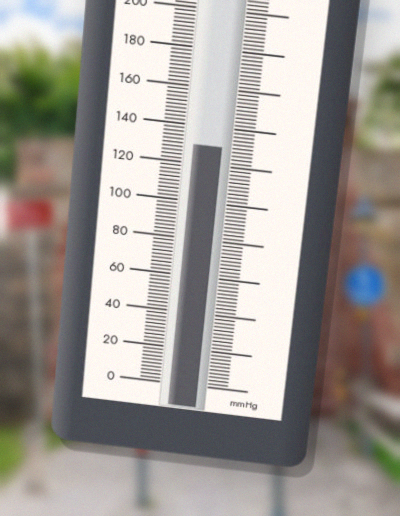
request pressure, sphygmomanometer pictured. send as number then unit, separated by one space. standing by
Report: 130 mmHg
